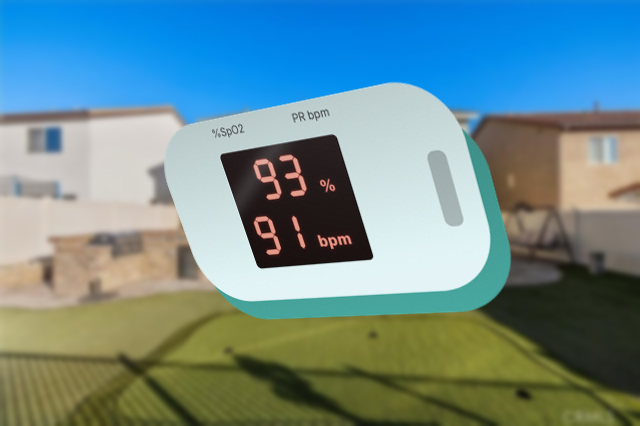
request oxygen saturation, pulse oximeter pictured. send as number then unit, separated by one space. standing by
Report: 93 %
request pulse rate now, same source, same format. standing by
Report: 91 bpm
